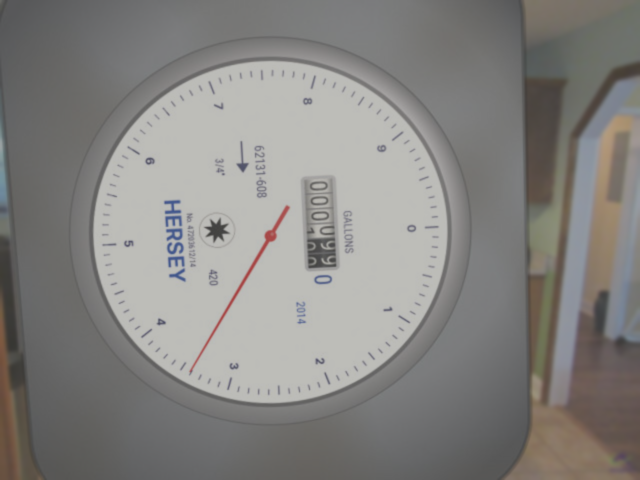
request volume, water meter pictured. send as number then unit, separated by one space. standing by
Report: 993.4 gal
